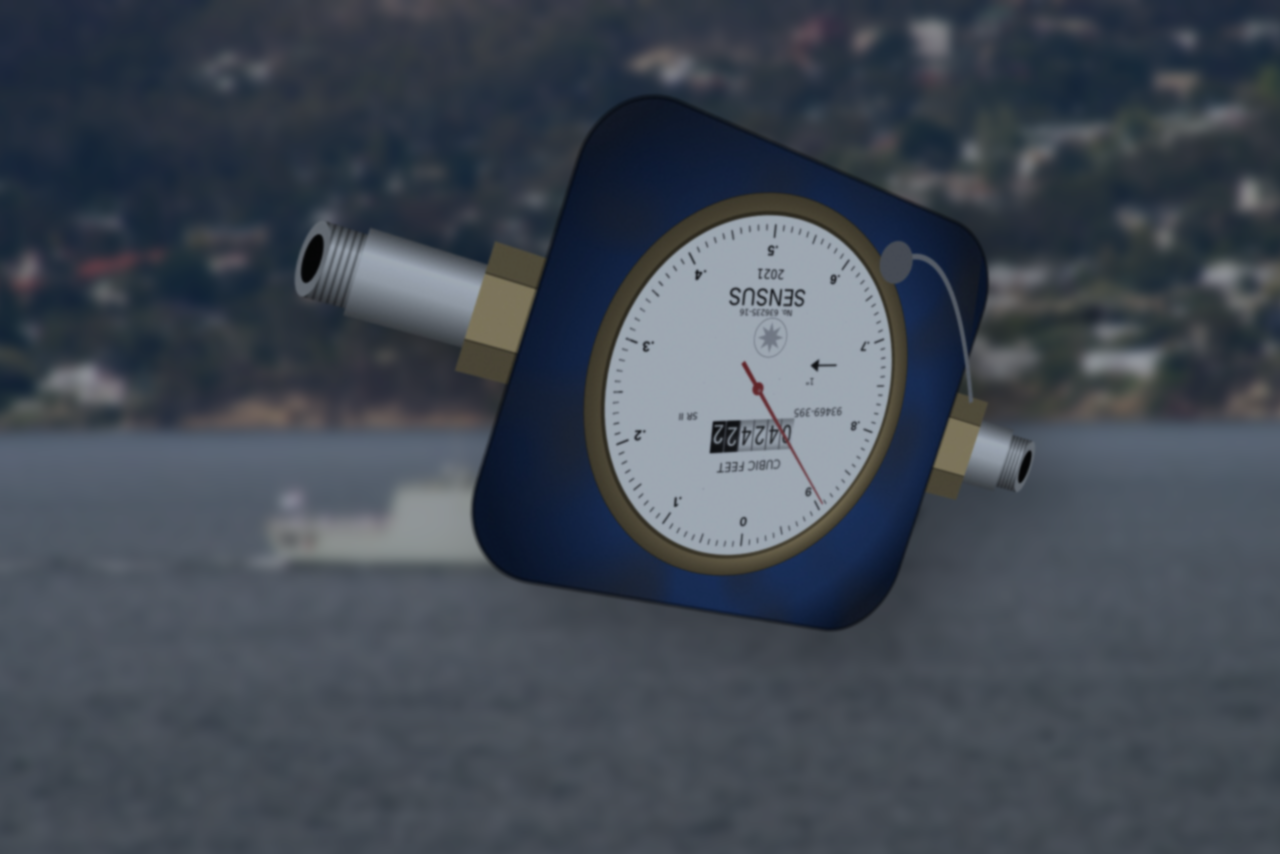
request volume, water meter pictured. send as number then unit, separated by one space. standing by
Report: 42421.89 ft³
